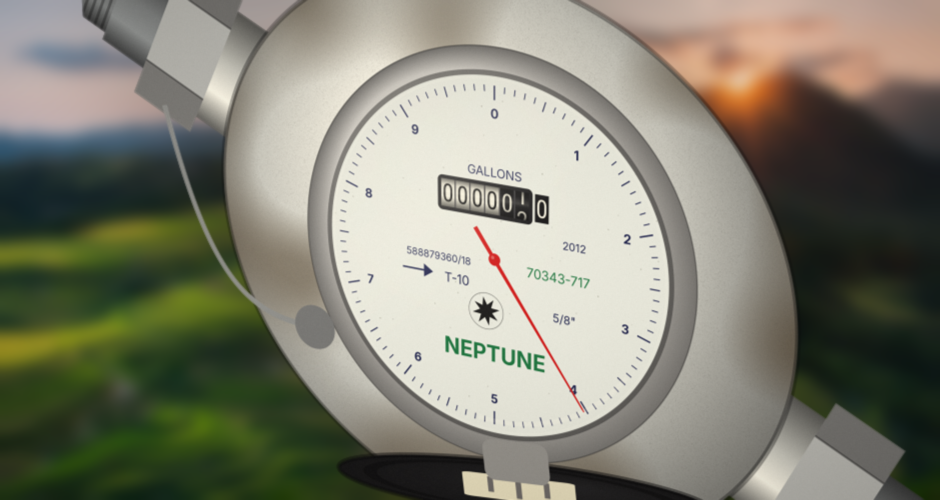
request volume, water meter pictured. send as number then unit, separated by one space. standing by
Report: 14.0 gal
